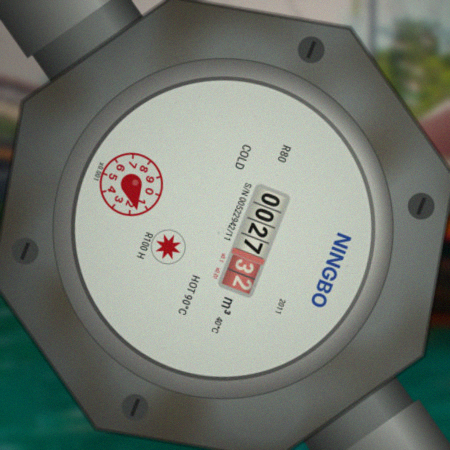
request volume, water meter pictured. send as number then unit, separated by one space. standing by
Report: 27.321 m³
